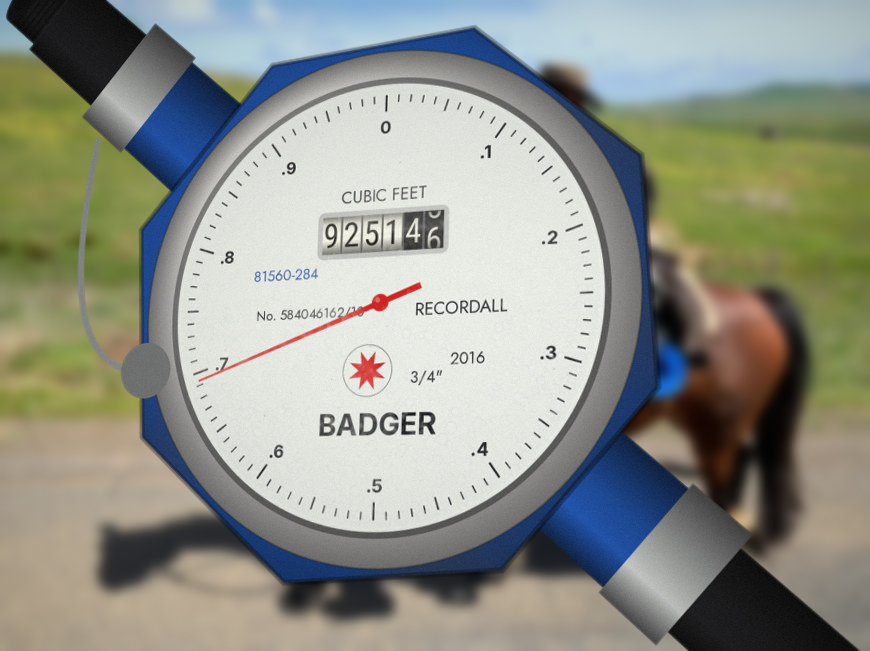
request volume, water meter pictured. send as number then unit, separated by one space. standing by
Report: 925145.69 ft³
